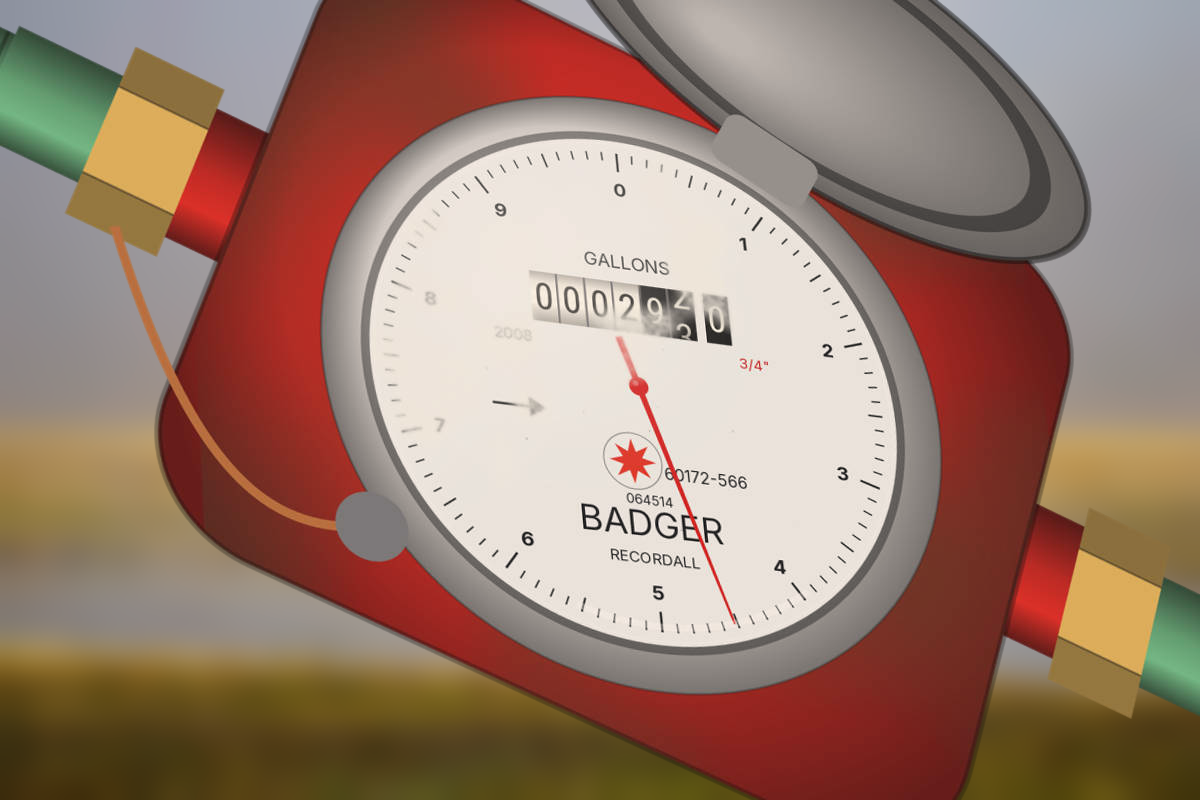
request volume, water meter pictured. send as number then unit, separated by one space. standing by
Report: 2924.5 gal
